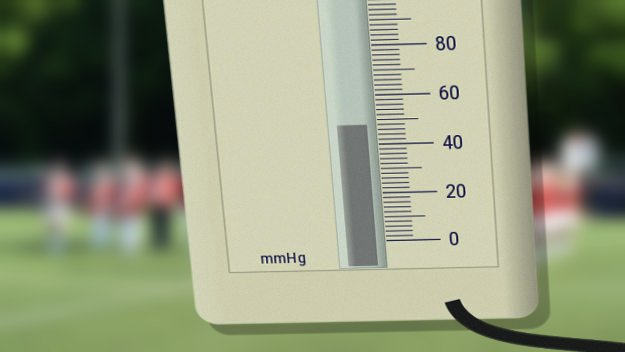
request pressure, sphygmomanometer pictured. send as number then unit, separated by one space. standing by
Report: 48 mmHg
